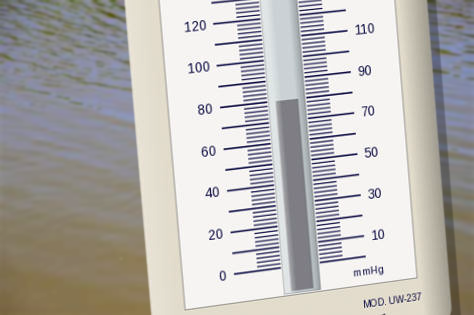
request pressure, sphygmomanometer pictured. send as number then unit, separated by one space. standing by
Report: 80 mmHg
